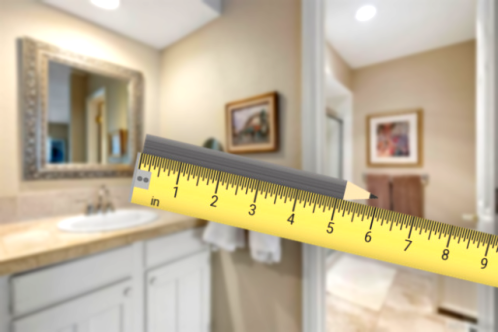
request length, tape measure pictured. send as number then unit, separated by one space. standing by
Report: 6 in
